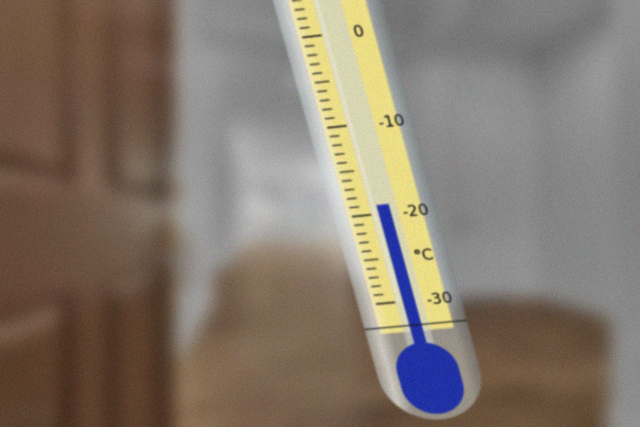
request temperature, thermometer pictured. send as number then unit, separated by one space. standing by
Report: -19 °C
